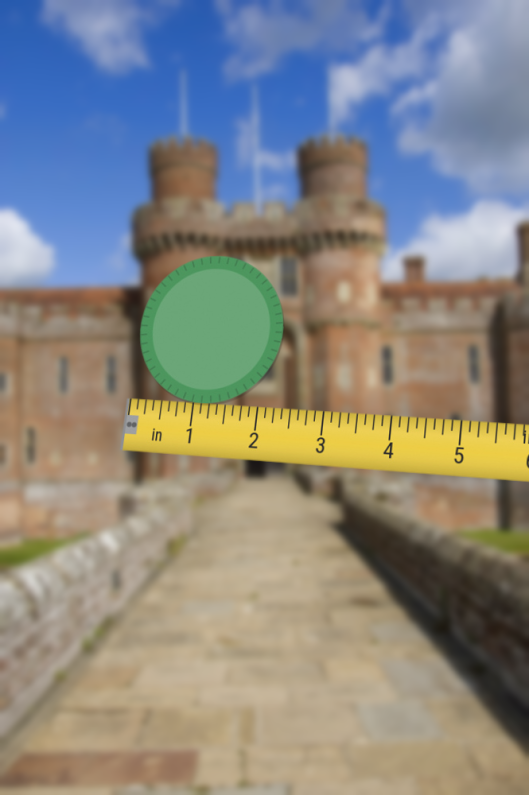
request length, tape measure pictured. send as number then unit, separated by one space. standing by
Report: 2.25 in
